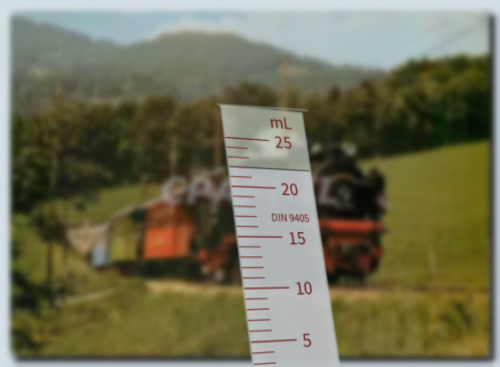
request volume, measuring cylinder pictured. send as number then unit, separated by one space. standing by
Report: 22 mL
